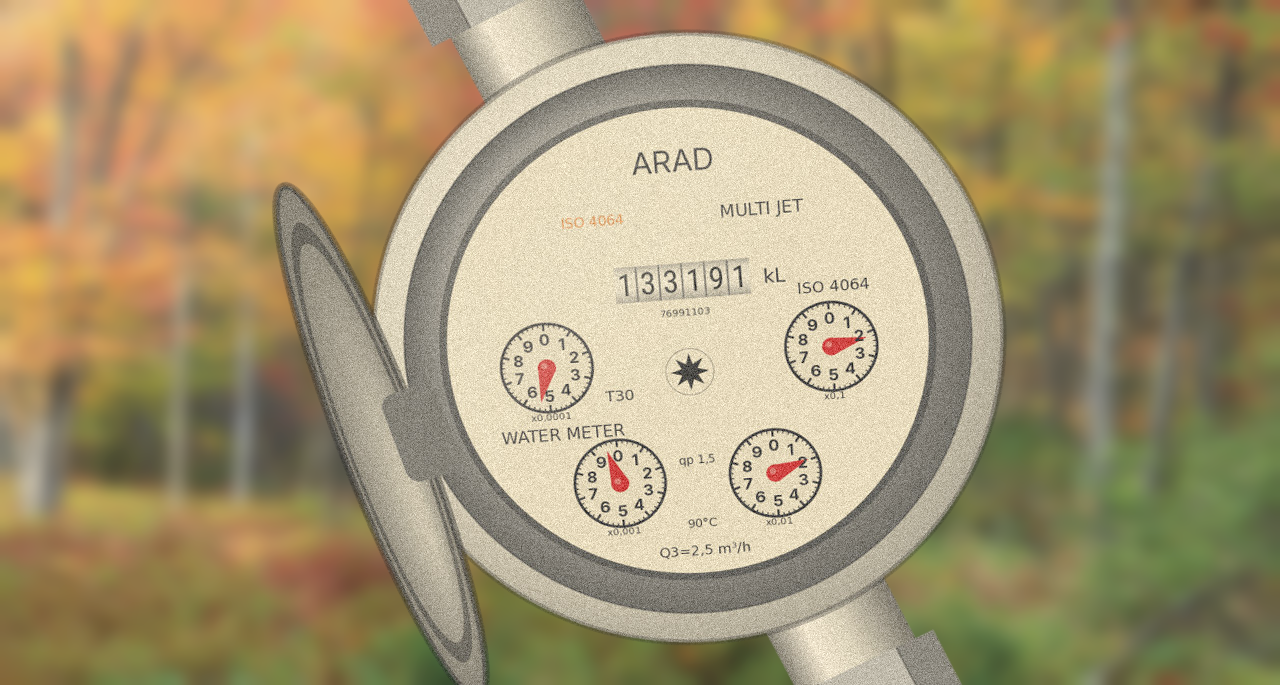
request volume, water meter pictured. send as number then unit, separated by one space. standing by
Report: 133191.2195 kL
